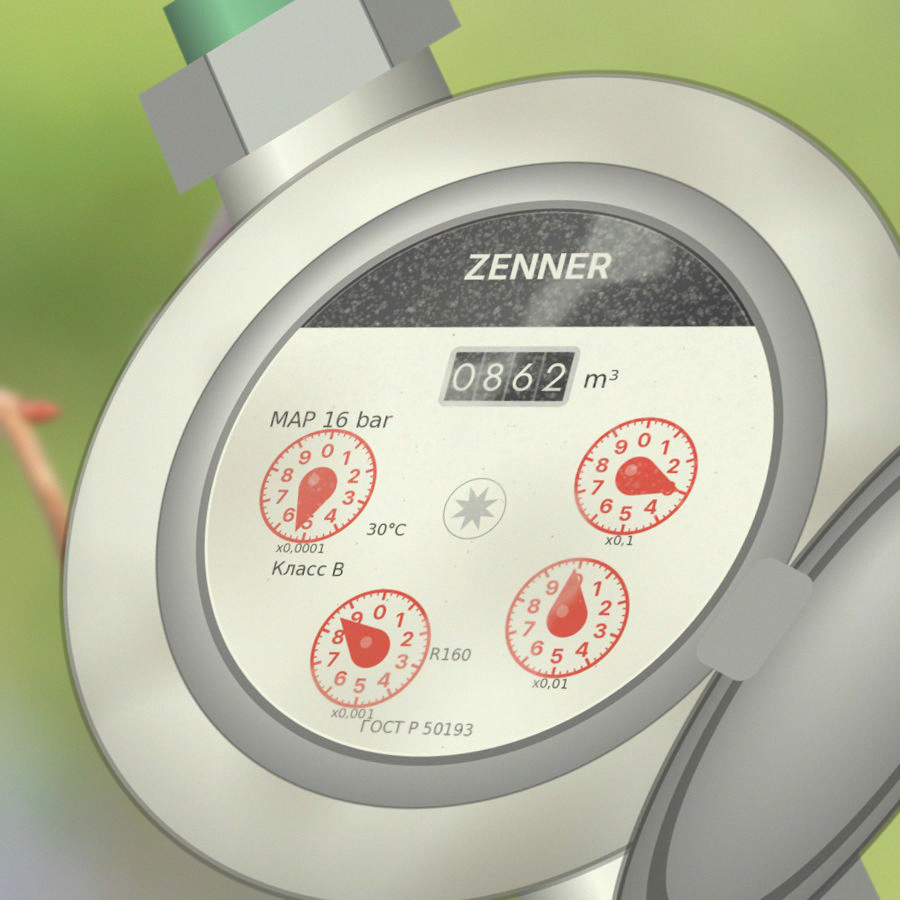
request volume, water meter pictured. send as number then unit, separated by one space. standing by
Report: 862.2985 m³
